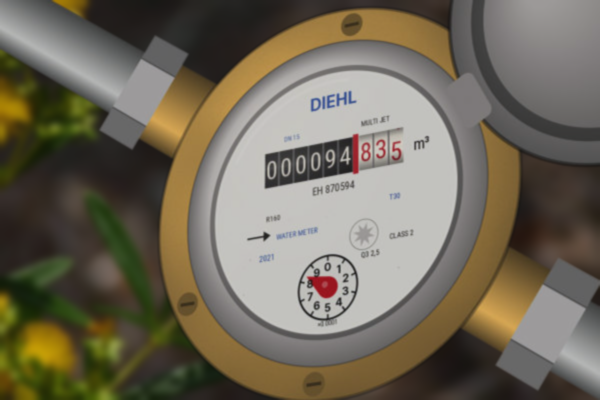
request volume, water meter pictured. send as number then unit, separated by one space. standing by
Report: 94.8348 m³
